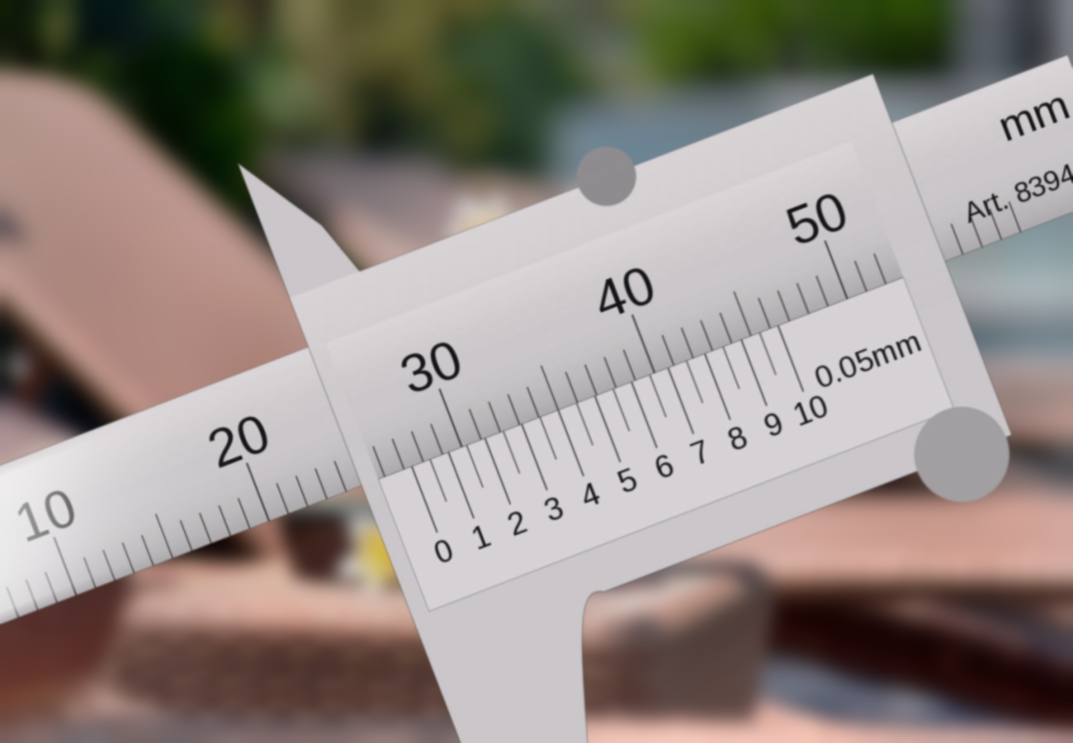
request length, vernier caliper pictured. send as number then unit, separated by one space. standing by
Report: 27.4 mm
